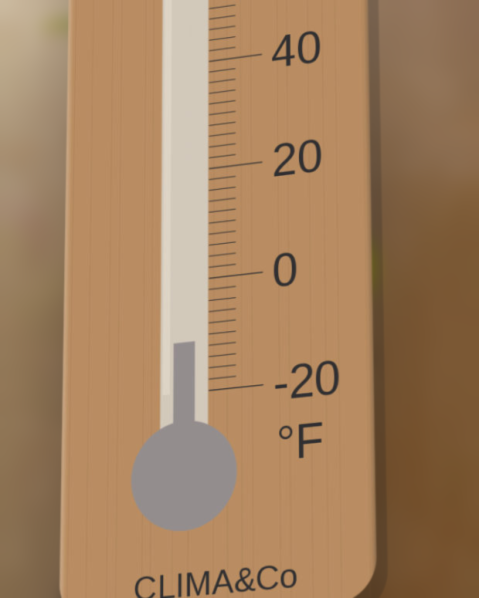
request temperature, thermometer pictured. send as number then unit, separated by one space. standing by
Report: -11 °F
